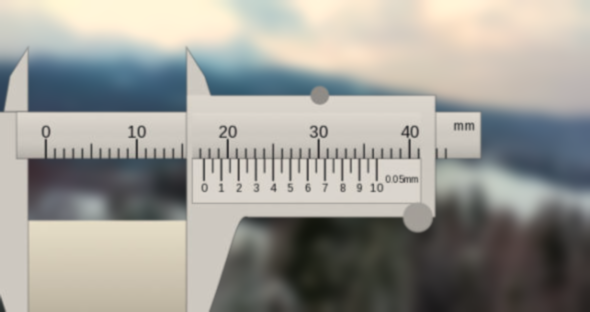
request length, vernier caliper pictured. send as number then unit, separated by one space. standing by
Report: 17.4 mm
